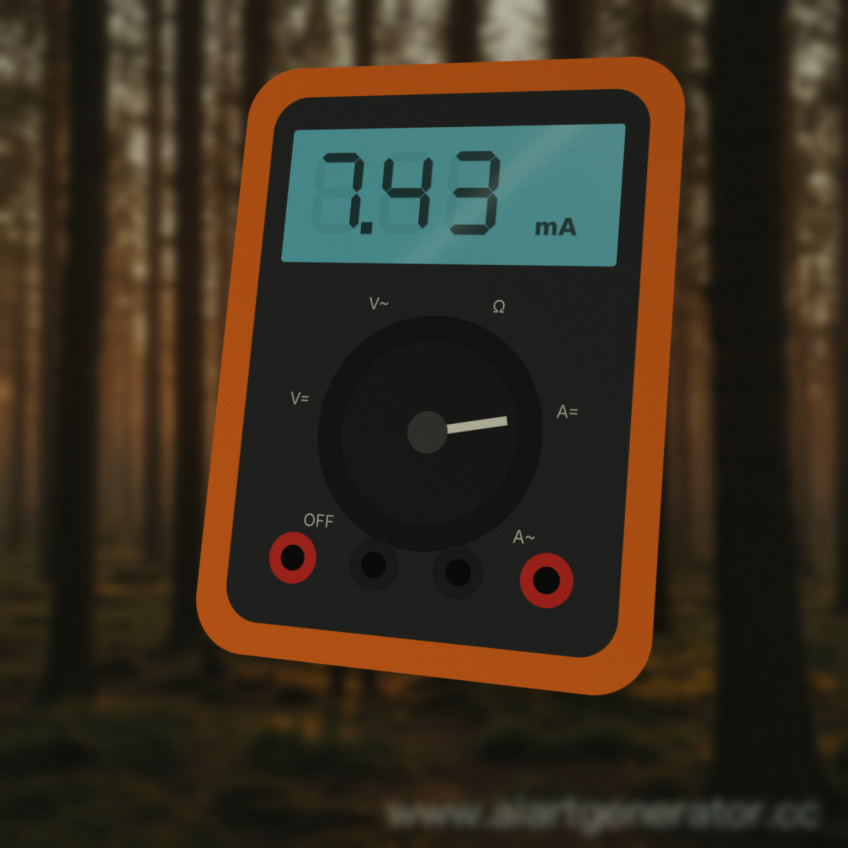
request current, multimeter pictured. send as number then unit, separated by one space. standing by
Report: 7.43 mA
